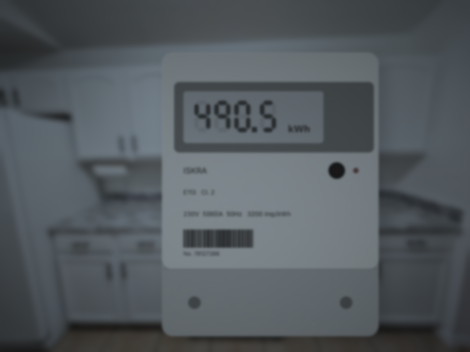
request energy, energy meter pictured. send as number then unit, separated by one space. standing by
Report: 490.5 kWh
